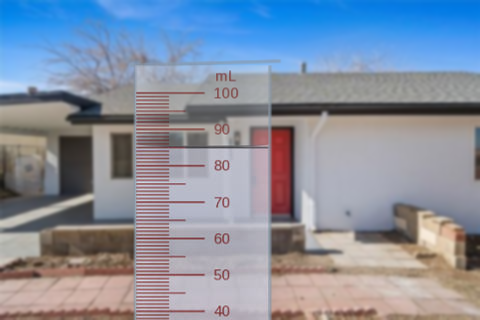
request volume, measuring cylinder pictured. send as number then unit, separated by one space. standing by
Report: 85 mL
